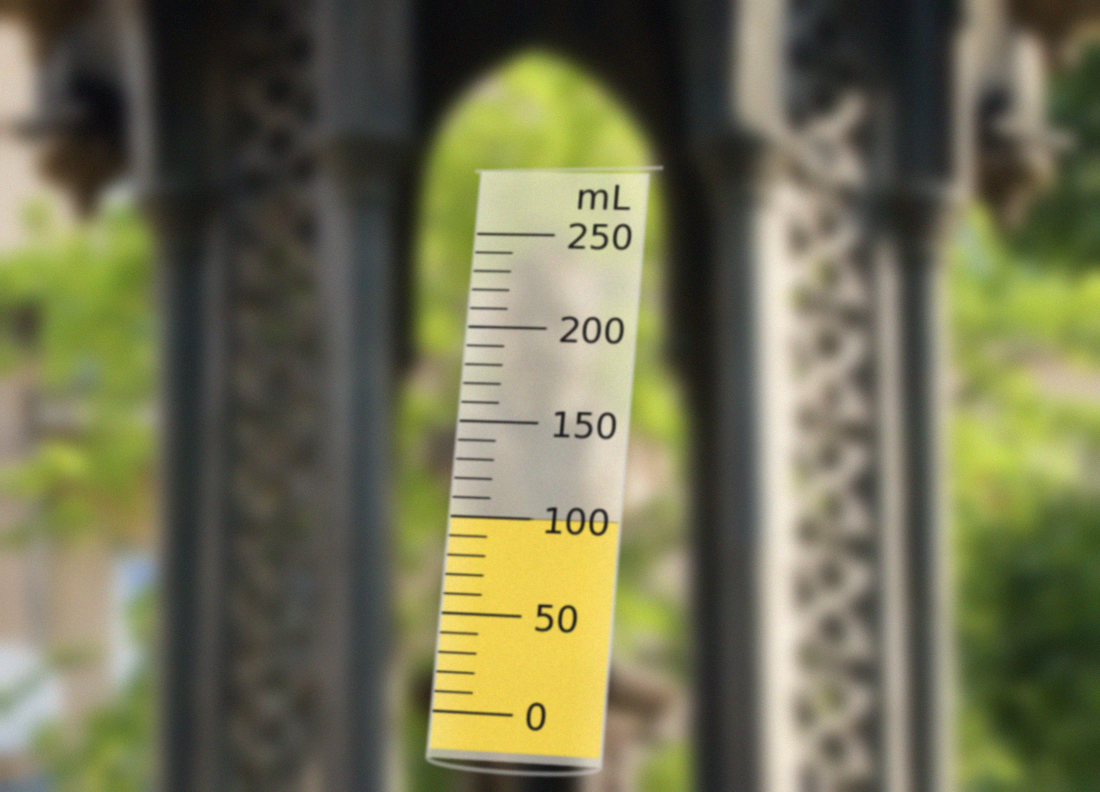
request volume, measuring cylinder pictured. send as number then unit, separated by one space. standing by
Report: 100 mL
